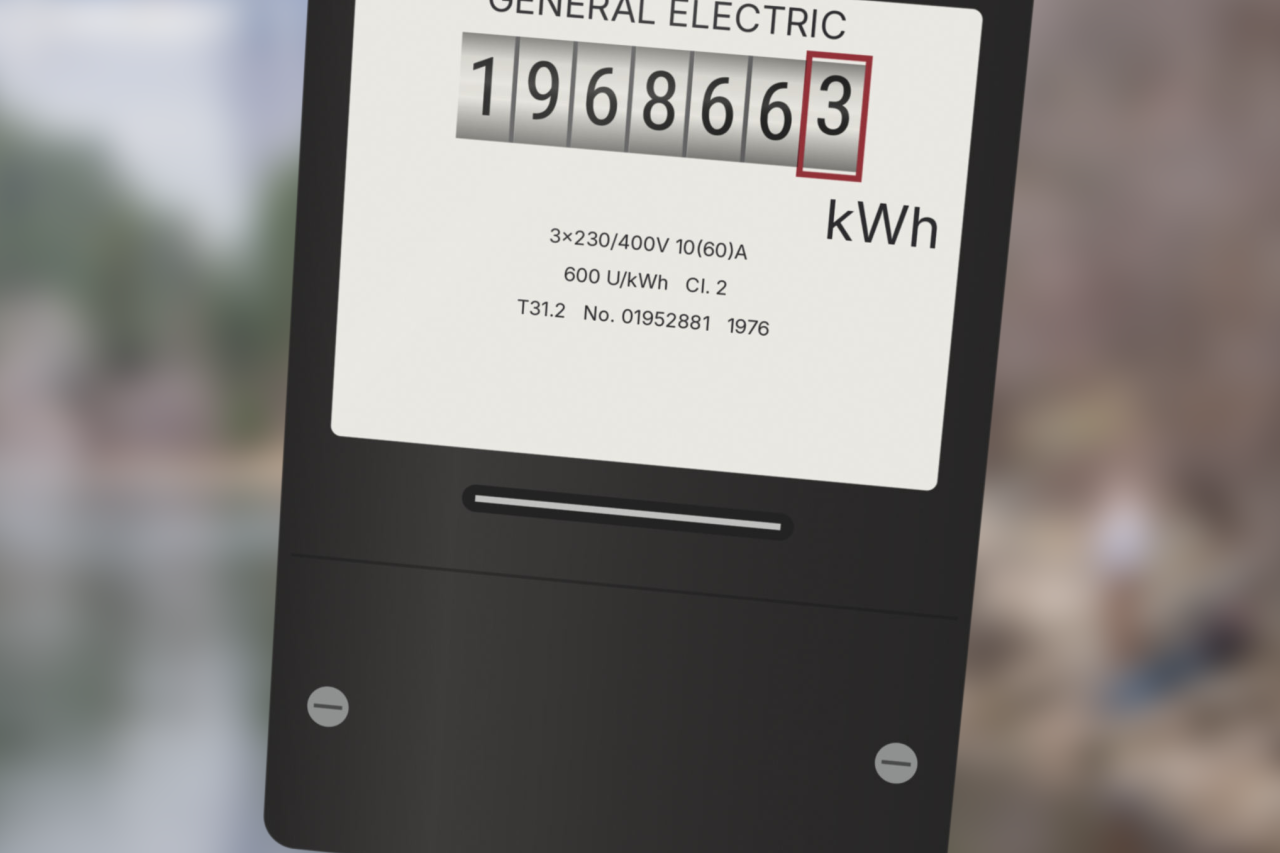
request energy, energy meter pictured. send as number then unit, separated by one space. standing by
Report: 196866.3 kWh
